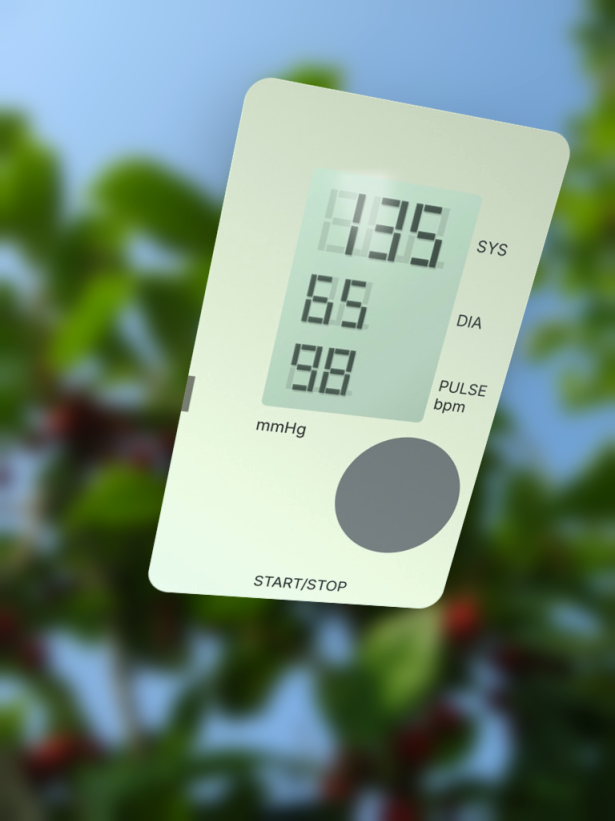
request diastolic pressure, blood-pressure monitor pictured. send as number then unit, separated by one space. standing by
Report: 65 mmHg
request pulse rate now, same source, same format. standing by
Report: 98 bpm
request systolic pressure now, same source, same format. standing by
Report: 135 mmHg
